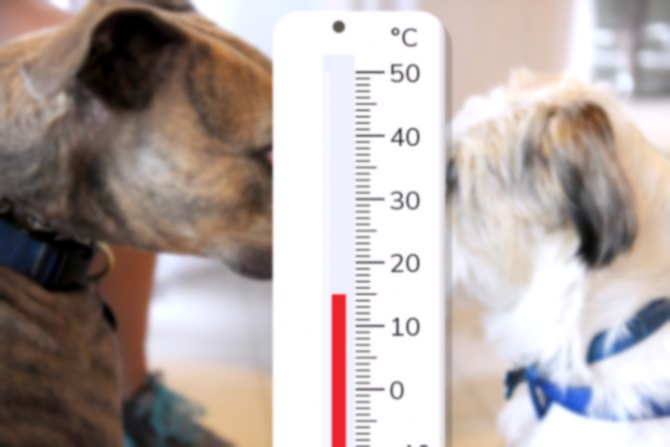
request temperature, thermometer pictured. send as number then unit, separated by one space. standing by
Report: 15 °C
